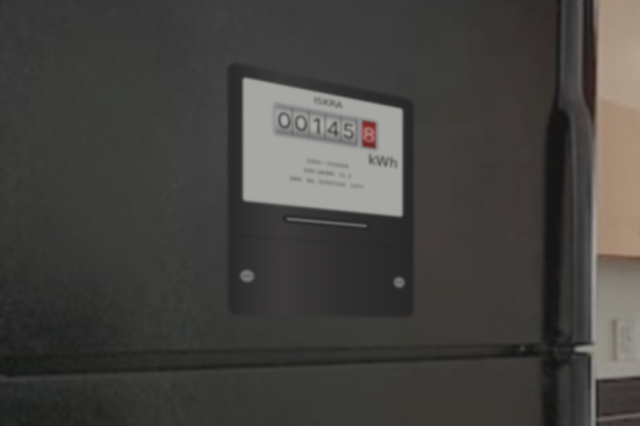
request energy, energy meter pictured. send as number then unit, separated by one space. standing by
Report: 145.8 kWh
